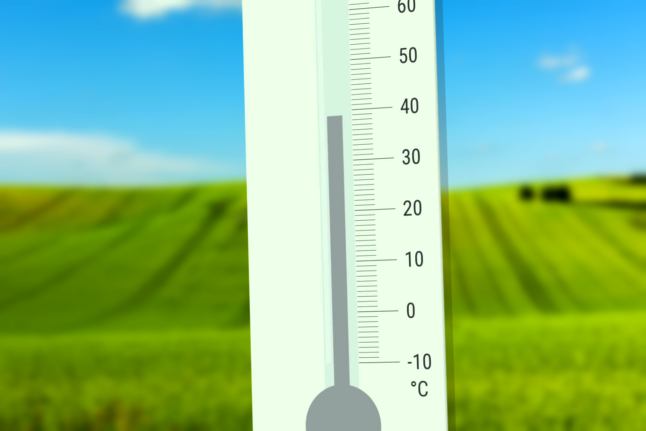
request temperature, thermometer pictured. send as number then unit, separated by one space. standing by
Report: 39 °C
